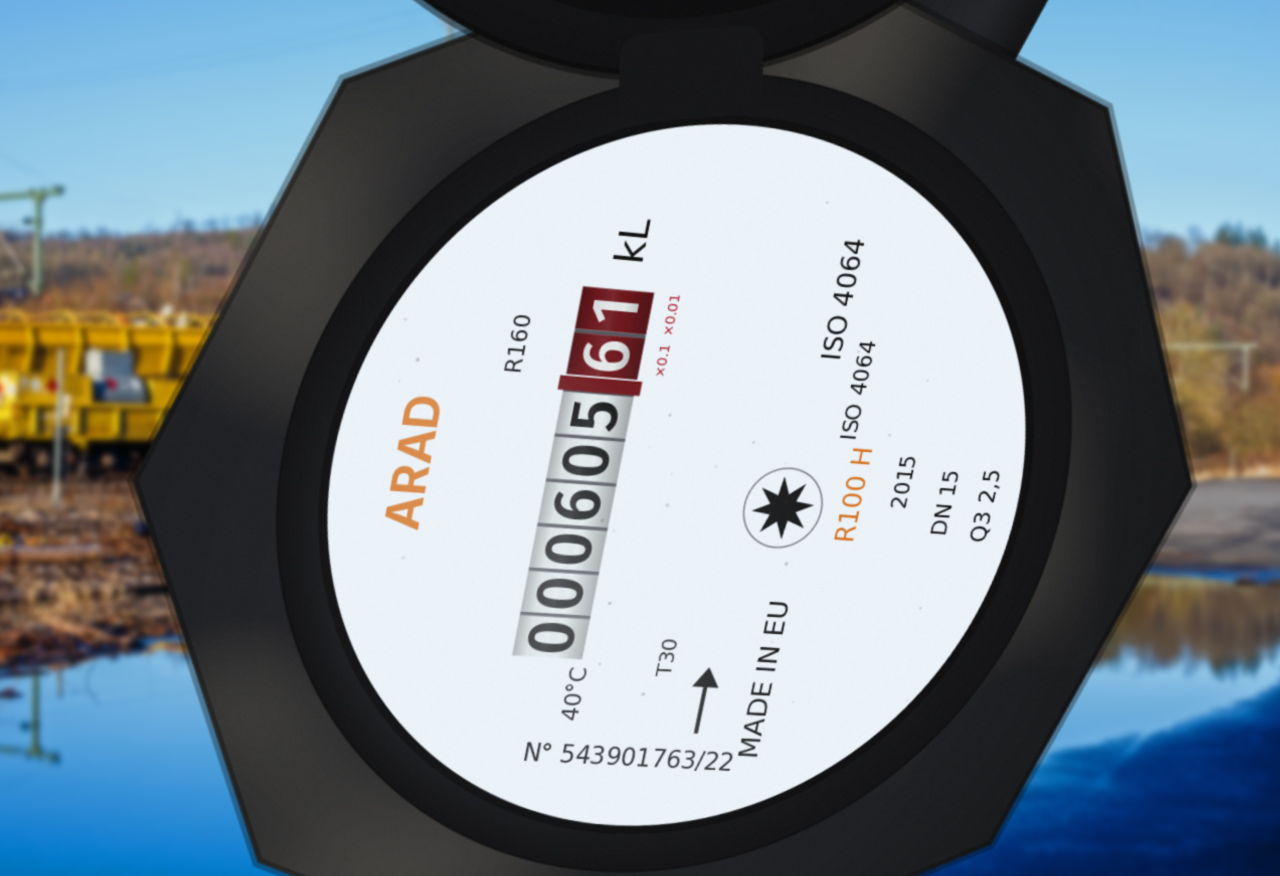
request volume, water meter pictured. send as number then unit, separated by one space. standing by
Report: 605.61 kL
